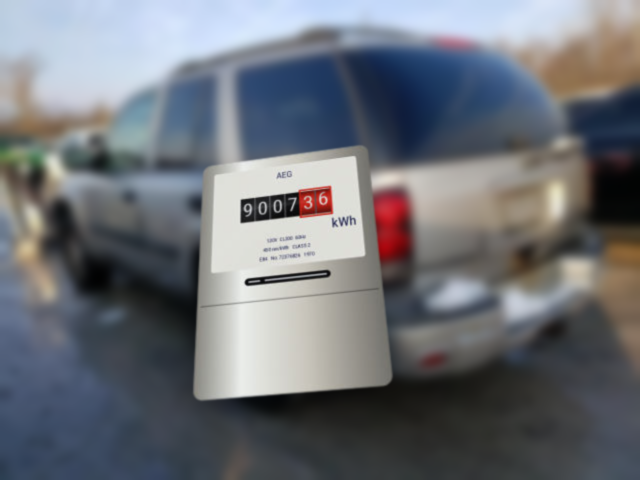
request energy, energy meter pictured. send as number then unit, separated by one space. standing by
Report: 9007.36 kWh
